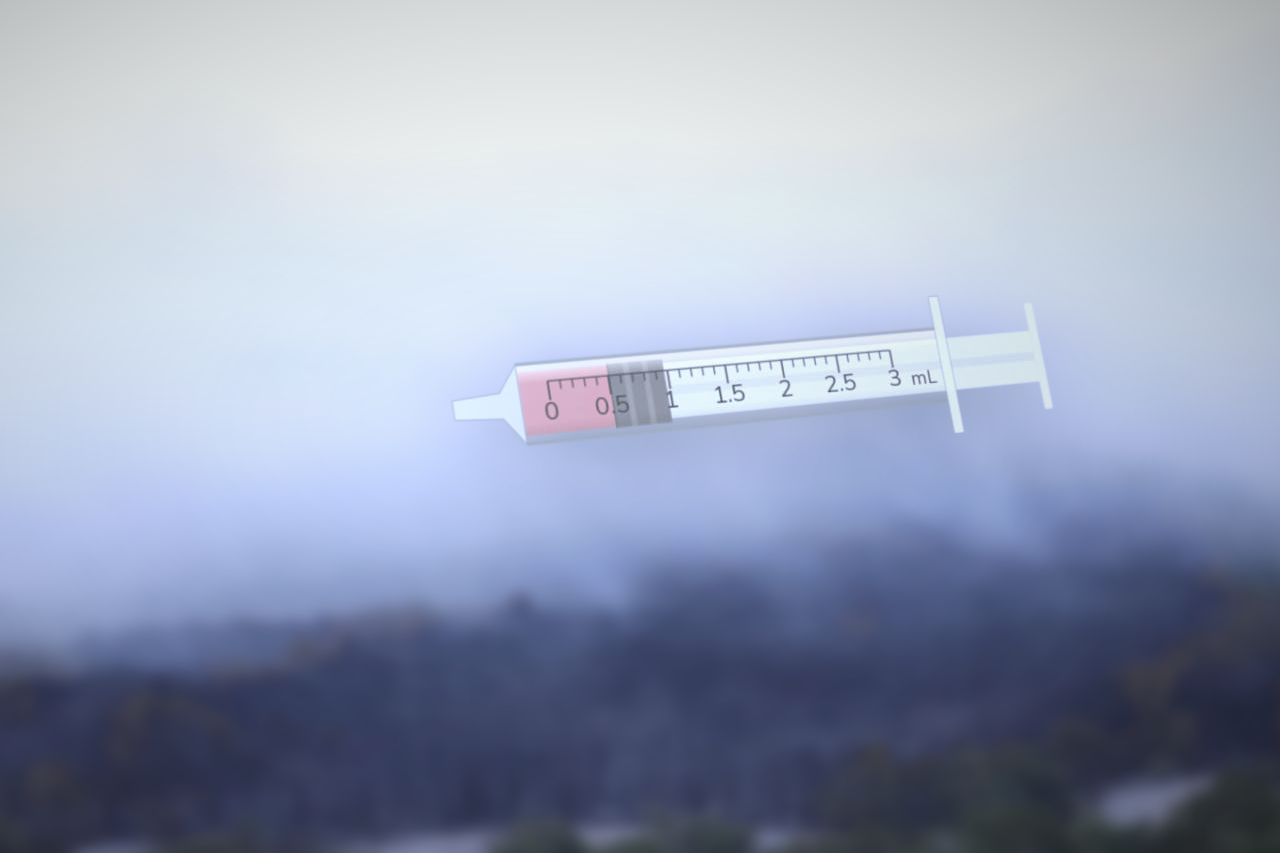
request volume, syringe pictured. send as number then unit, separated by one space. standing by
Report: 0.5 mL
